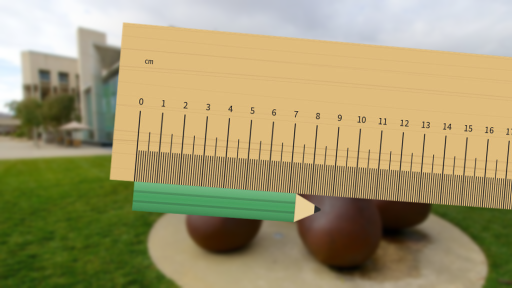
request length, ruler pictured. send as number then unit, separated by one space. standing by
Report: 8.5 cm
